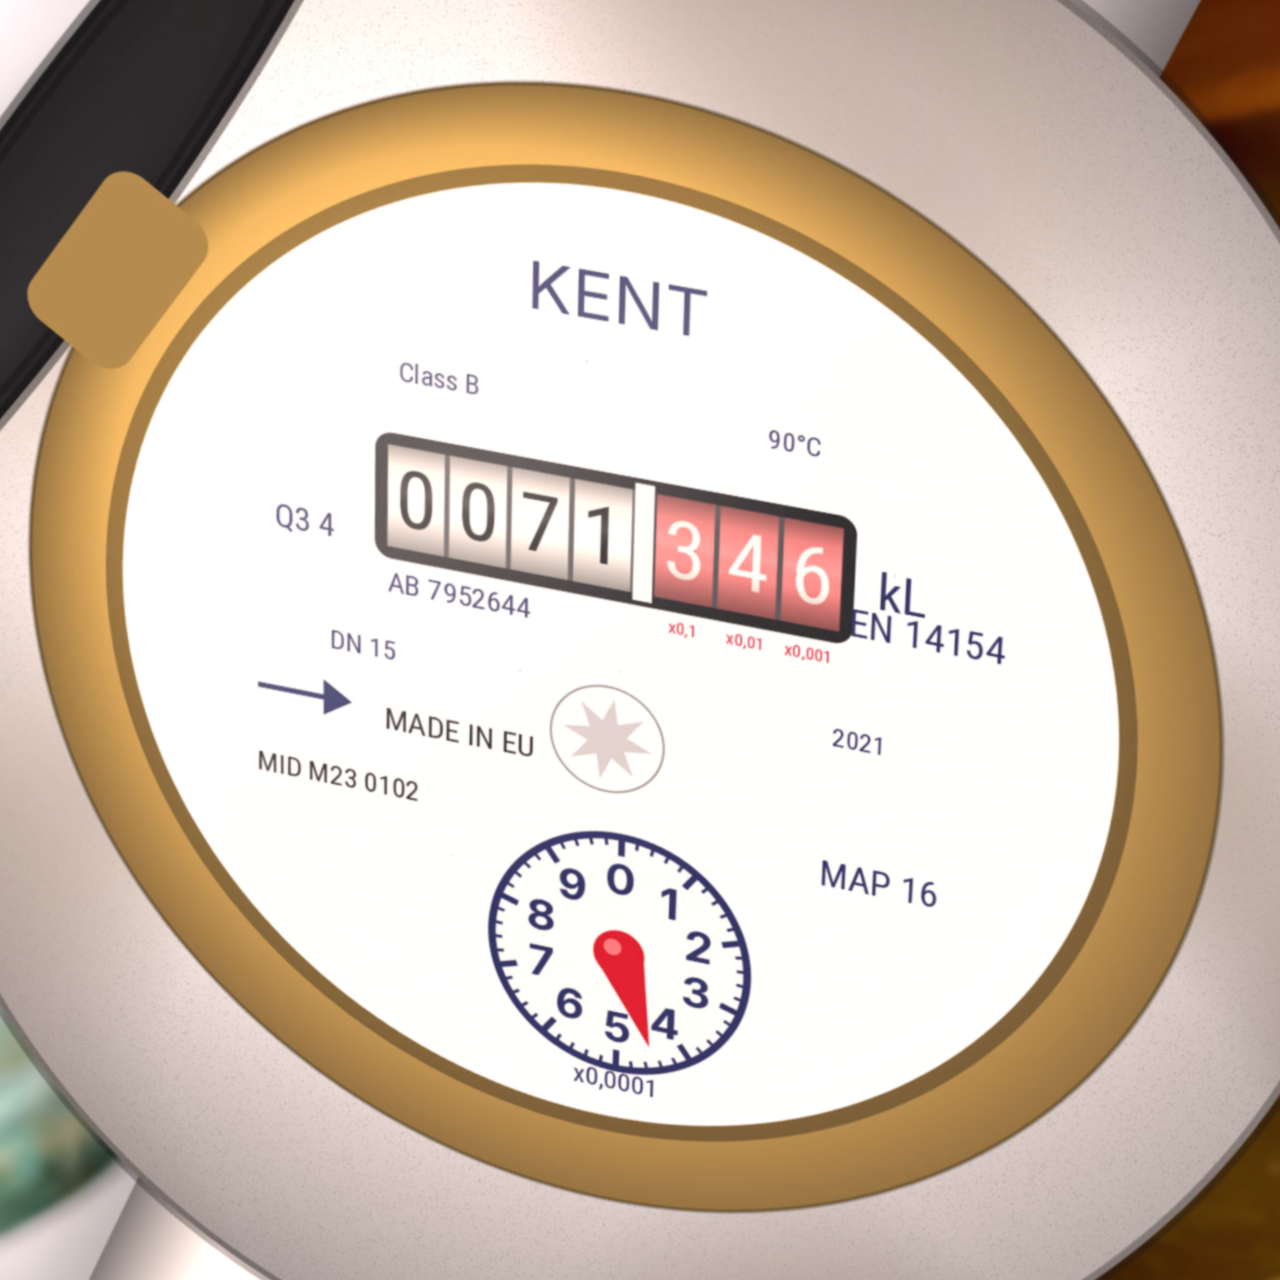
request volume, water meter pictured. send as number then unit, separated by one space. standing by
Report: 71.3464 kL
